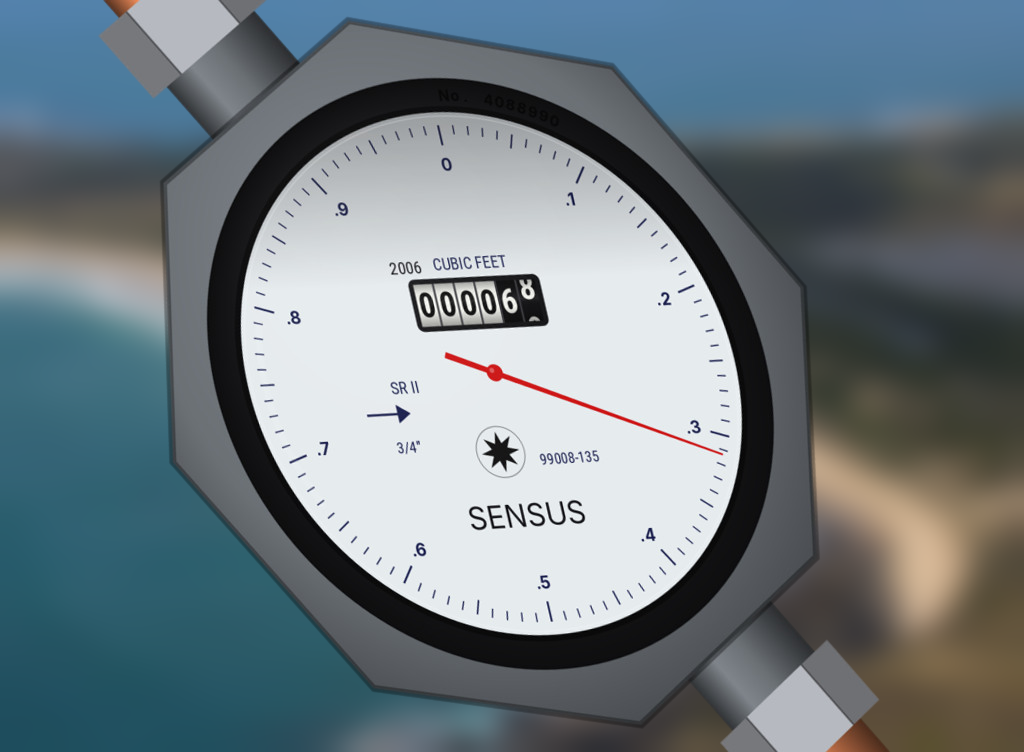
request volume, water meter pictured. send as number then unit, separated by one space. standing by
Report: 68.31 ft³
